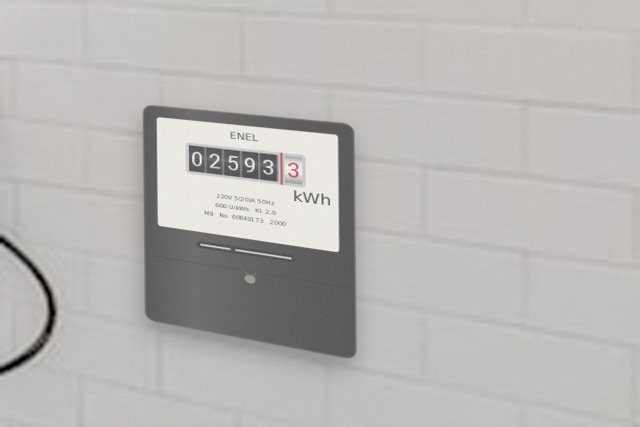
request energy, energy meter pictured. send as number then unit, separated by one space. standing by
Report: 2593.3 kWh
